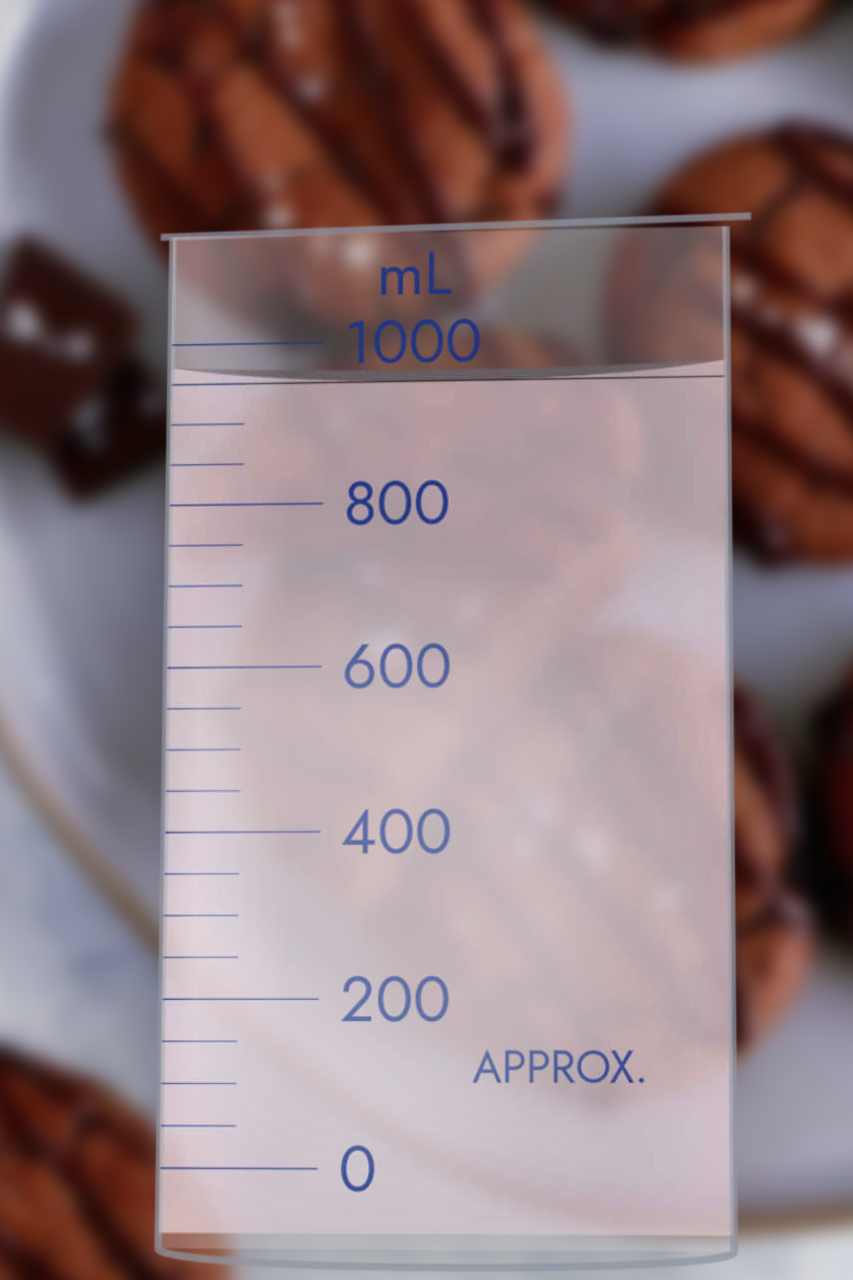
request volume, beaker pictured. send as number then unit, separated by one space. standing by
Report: 950 mL
